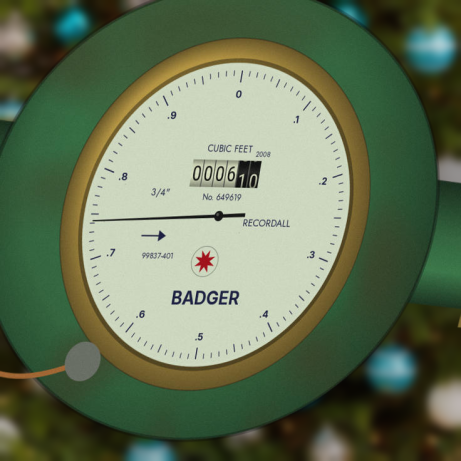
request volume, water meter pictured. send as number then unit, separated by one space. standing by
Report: 609.74 ft³
